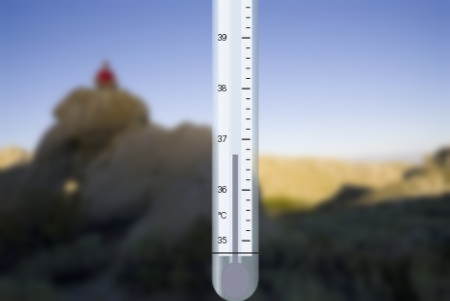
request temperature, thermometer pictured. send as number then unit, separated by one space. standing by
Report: 36.7 °C
